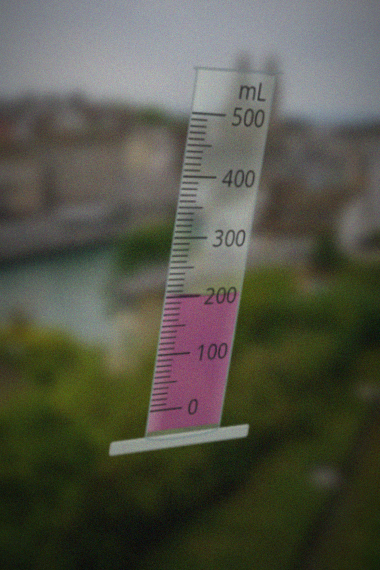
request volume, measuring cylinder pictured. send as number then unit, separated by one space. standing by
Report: 200 mL
